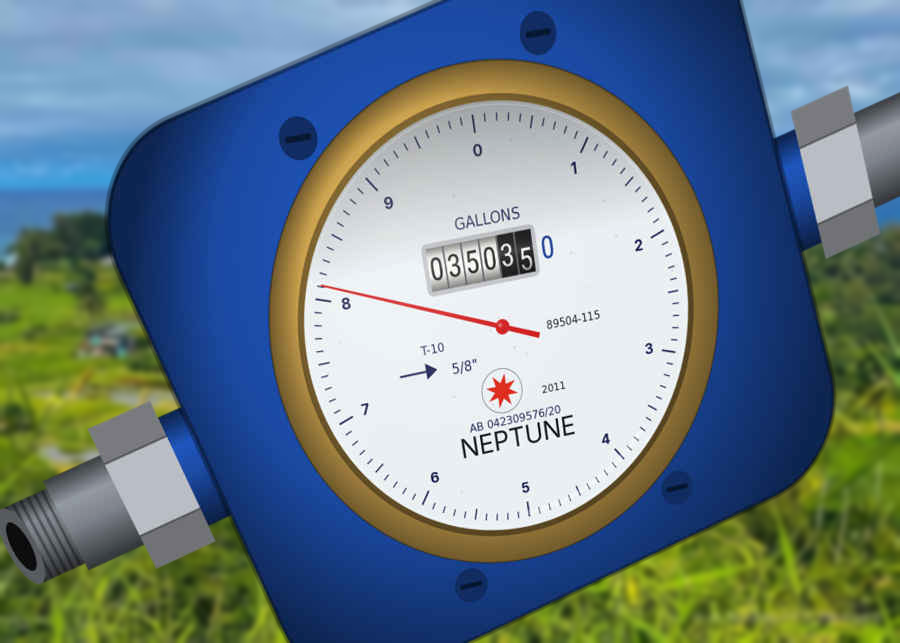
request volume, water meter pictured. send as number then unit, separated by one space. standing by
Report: 350348.1 gal
